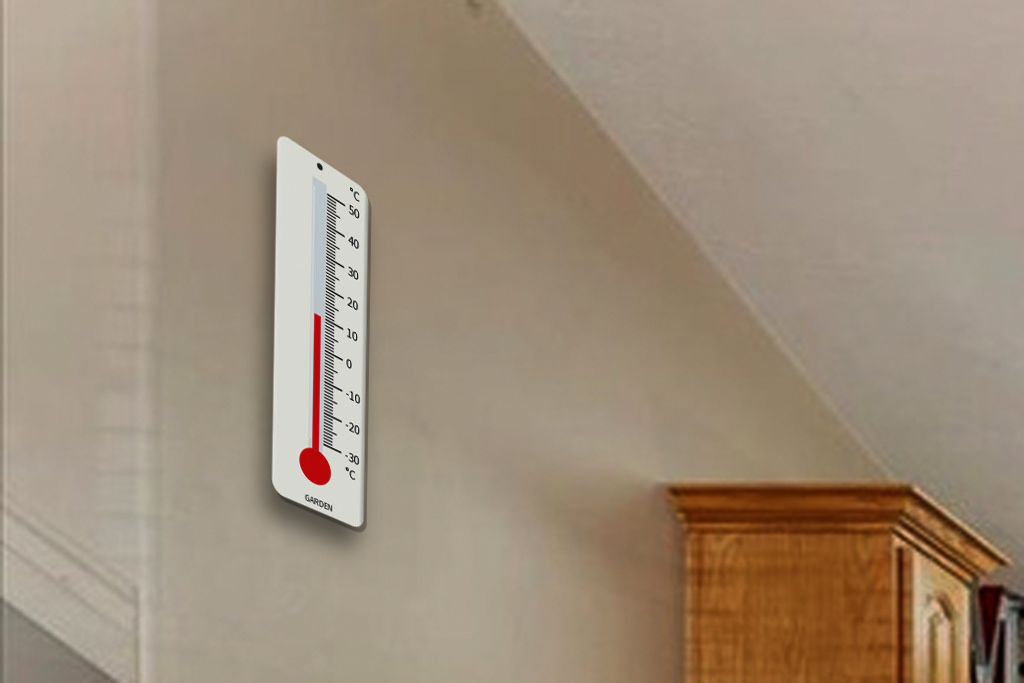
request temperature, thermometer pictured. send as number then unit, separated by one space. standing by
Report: 10 °C
